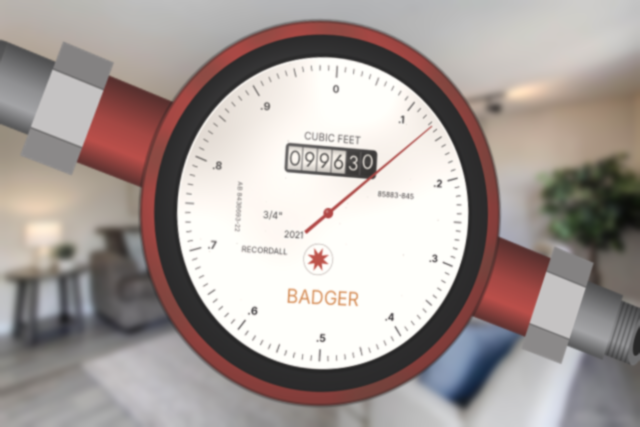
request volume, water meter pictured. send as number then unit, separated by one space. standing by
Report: 99630.13 ft³
